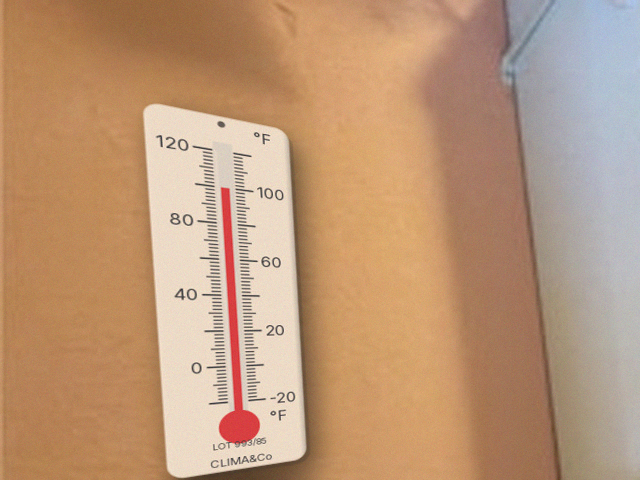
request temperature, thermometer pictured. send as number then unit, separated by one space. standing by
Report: 100 °F
